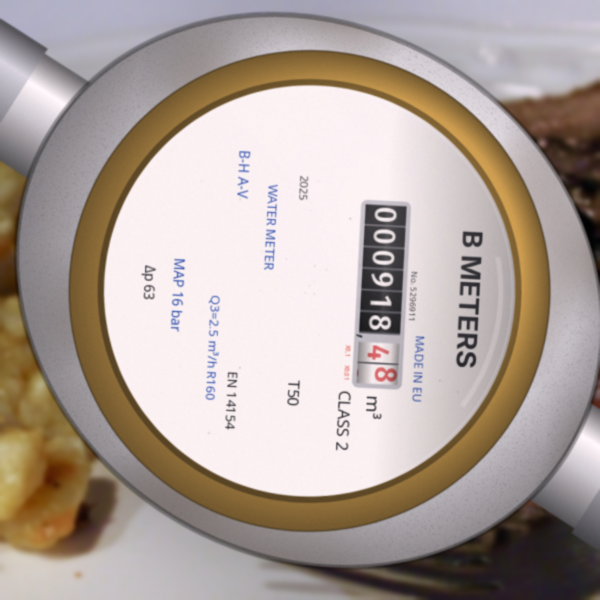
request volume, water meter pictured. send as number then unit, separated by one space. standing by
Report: 918.48 m³
